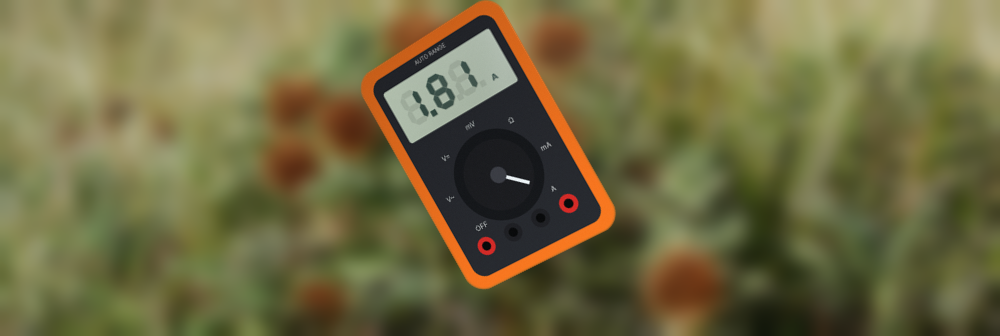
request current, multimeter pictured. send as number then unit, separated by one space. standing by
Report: 1.81 A
